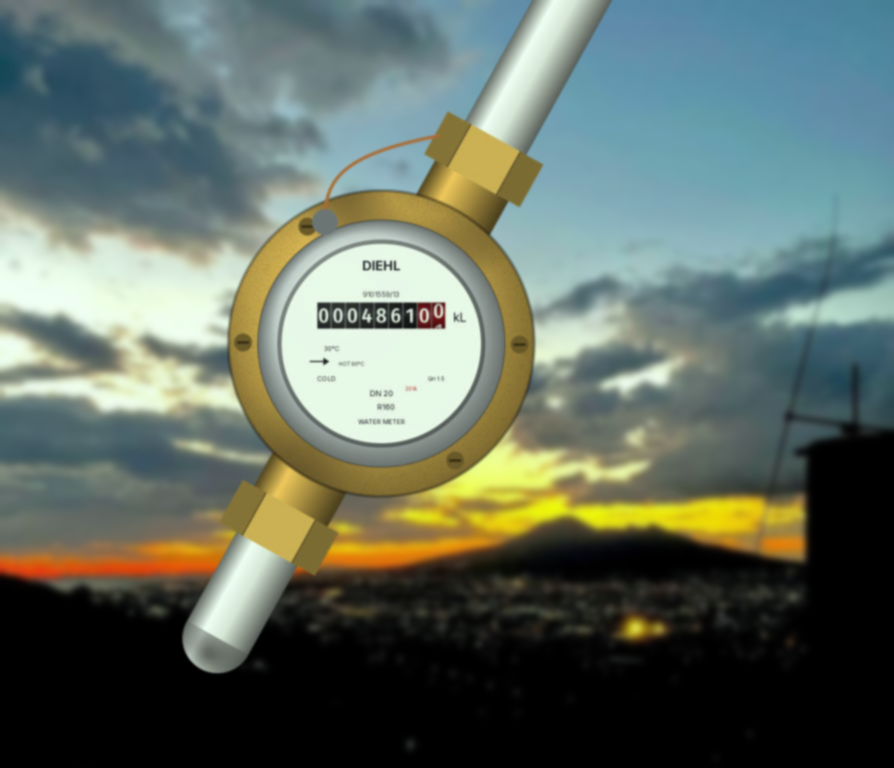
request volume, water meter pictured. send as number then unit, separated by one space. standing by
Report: 4861.00 kL
